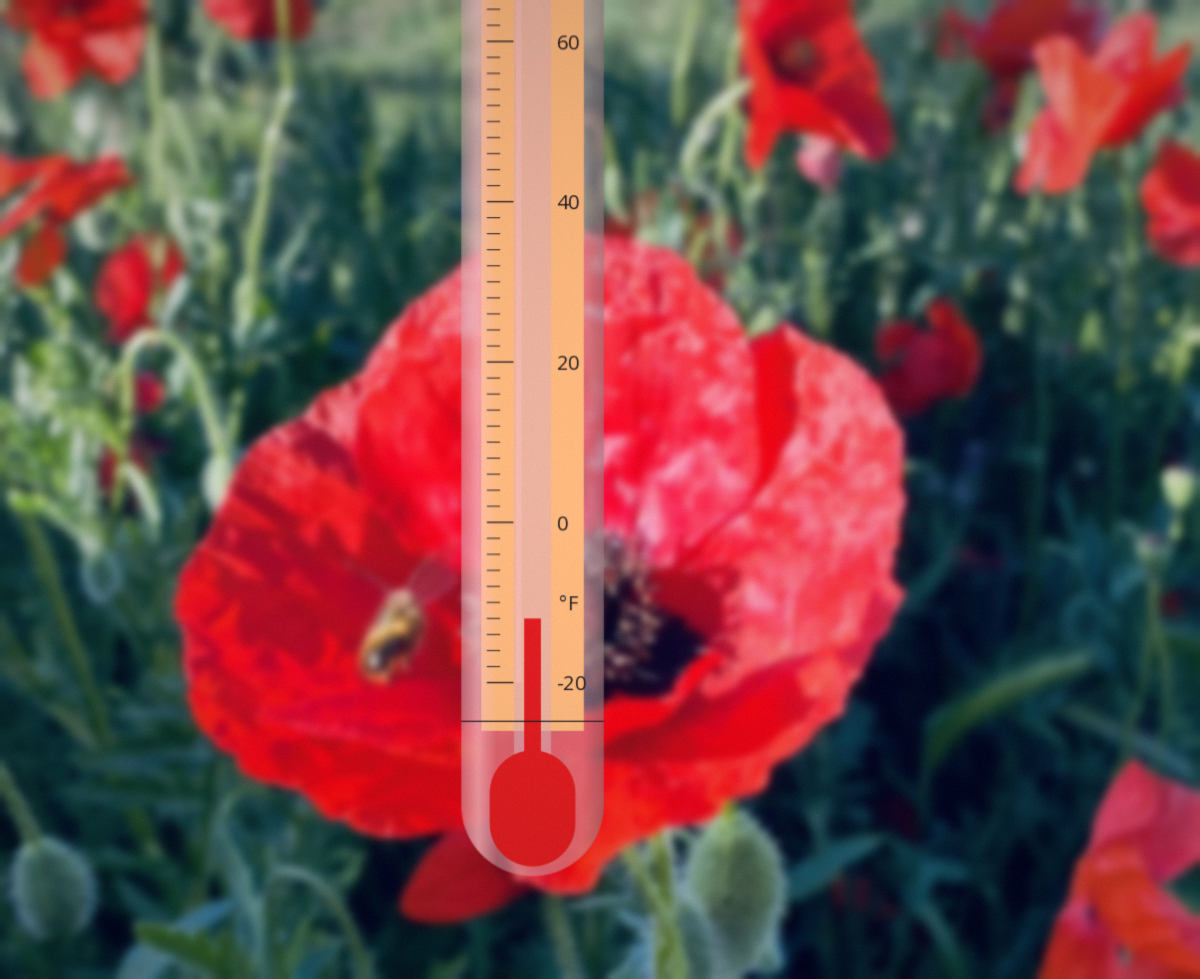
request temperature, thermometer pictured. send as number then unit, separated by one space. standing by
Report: -12 °F
